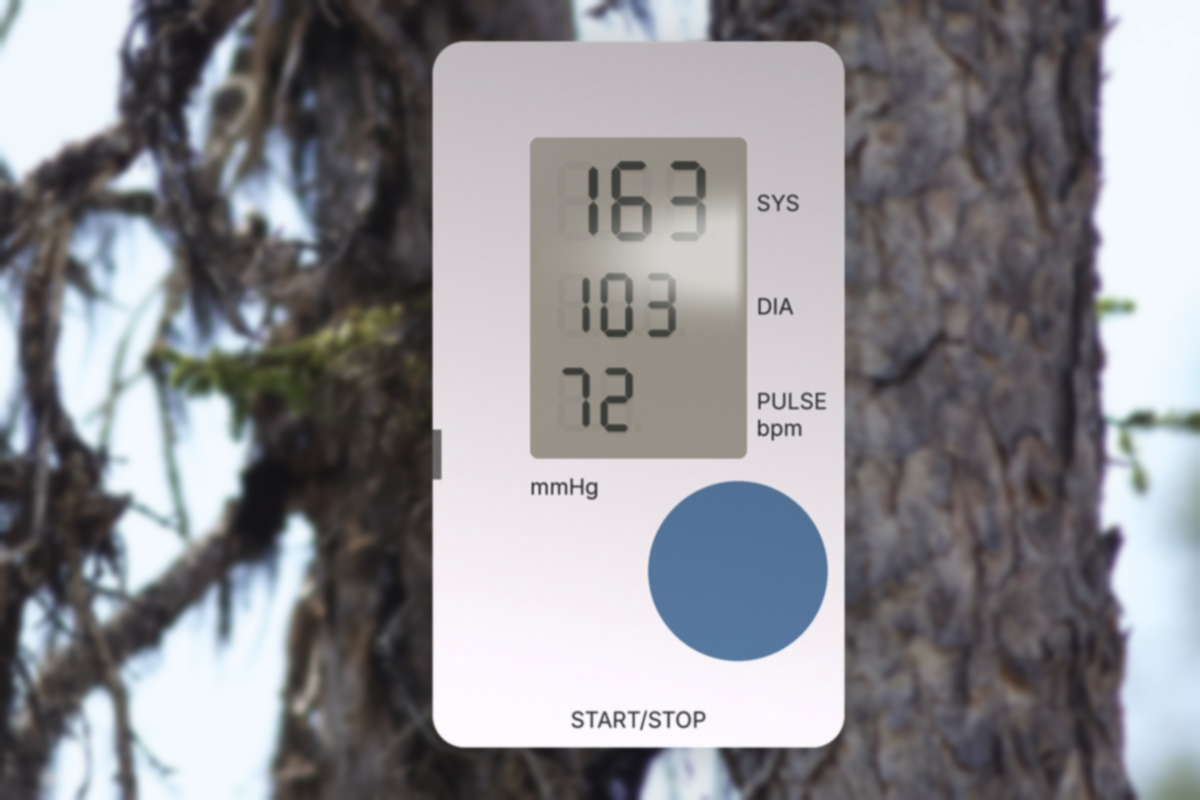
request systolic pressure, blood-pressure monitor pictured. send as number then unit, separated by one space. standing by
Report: 163 mmHg
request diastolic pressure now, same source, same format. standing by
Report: 103 mmHg
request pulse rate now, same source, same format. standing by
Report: 72 bpm
